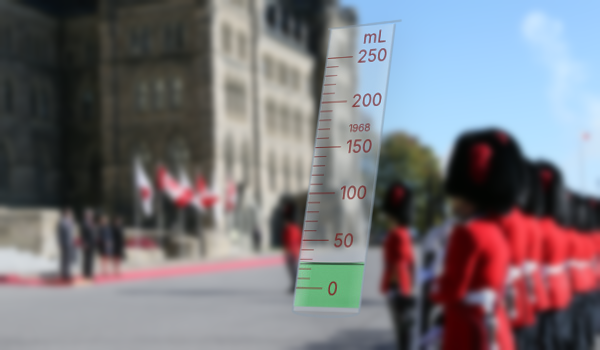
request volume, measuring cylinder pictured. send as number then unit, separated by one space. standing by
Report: 25 mL
